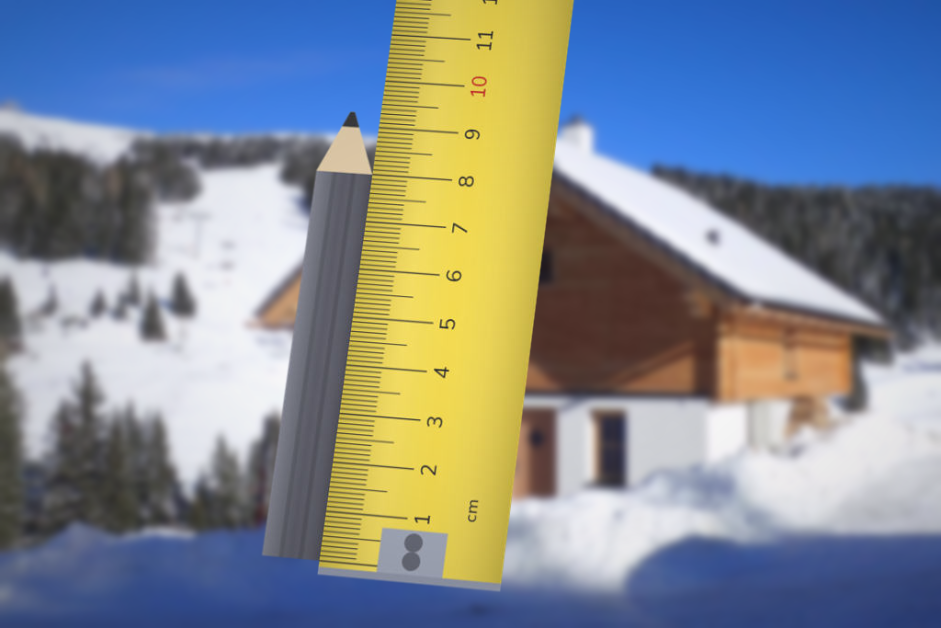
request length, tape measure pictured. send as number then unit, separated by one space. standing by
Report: 9.3 cm
